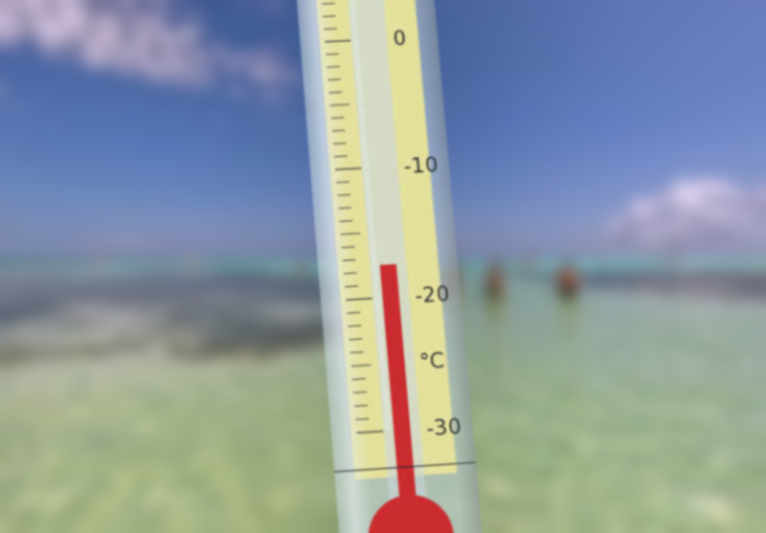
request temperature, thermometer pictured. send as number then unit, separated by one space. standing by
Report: -17.5 °C
